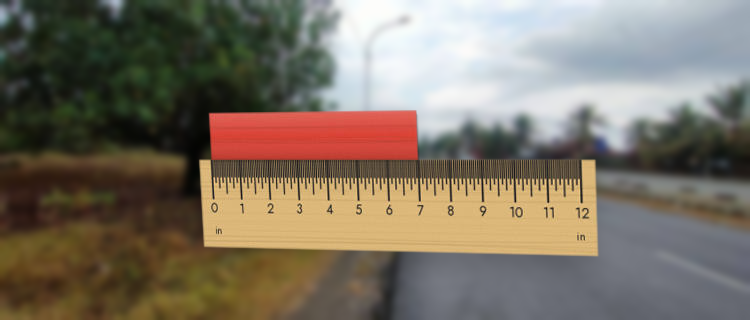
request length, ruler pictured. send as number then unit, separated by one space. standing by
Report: 7 in
